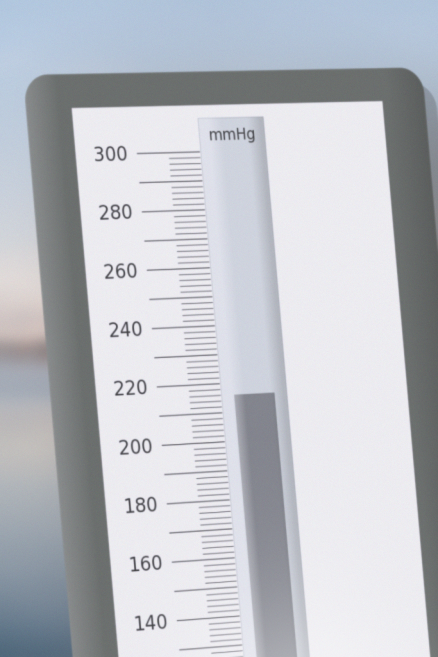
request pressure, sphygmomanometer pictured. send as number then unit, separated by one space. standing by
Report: 216 mmHg
